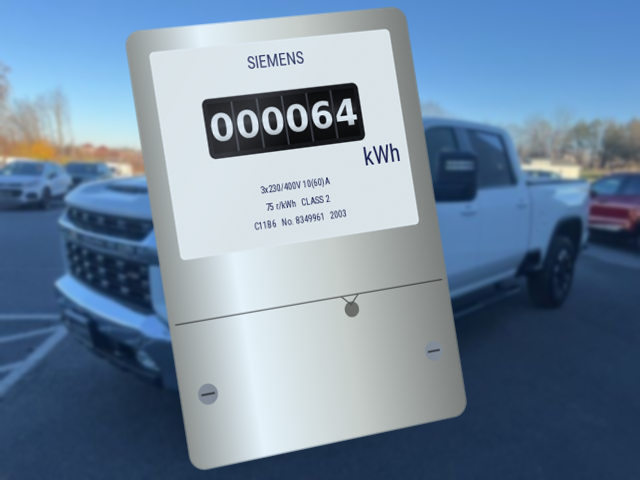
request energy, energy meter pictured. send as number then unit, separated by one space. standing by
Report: 64 kWh
